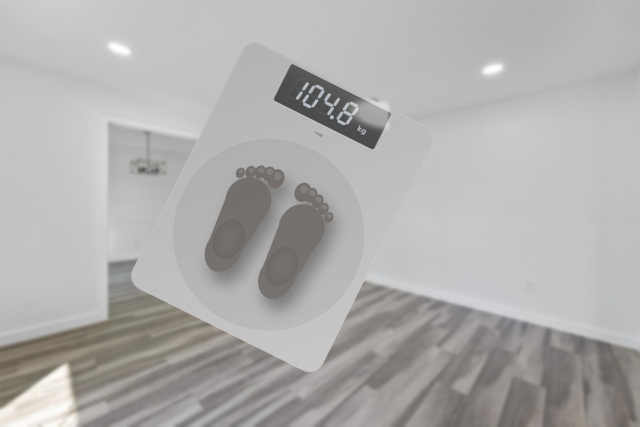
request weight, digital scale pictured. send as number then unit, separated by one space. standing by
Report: 104.8 kg
